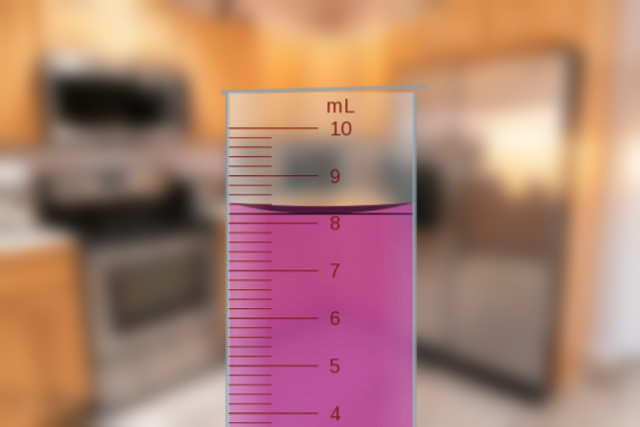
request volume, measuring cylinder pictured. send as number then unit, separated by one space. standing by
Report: 8.2 mL
